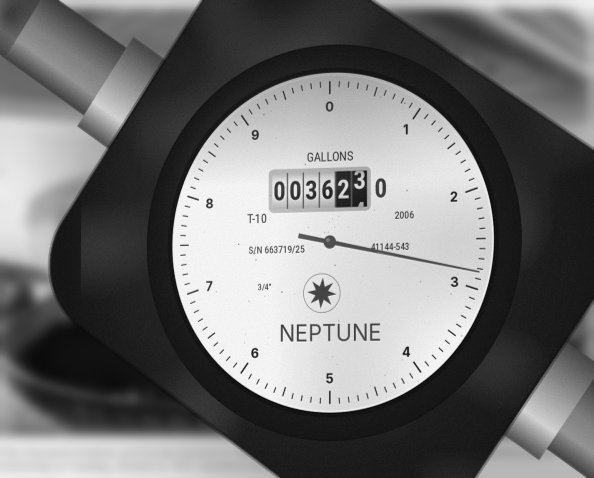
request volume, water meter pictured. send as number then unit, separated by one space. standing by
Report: 36232.8 gal
